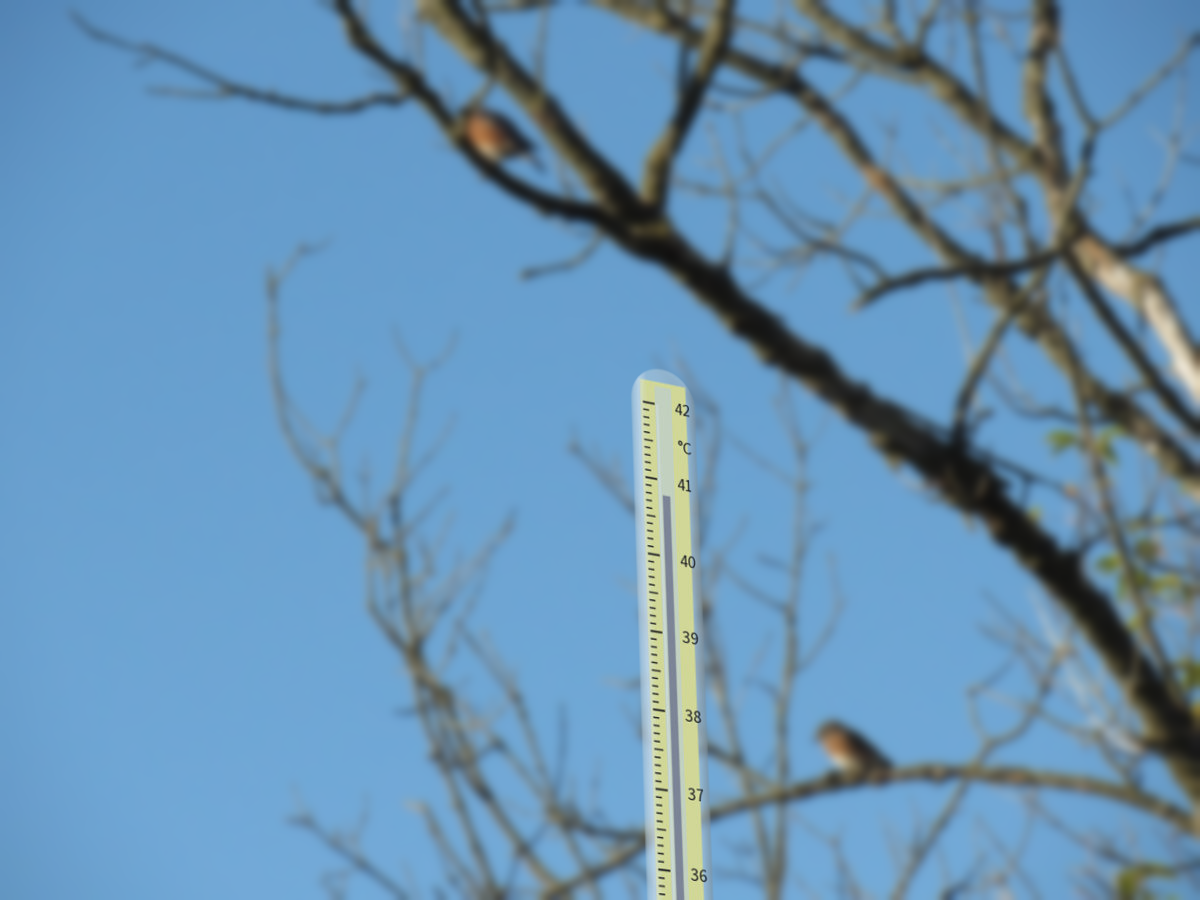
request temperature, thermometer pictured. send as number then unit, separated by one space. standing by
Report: 40.8 °C
